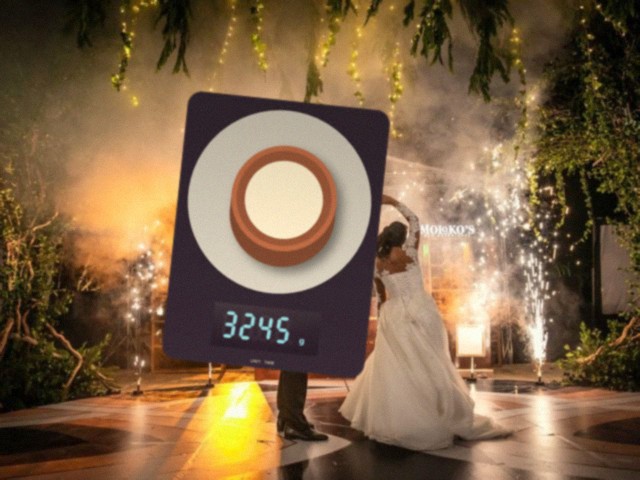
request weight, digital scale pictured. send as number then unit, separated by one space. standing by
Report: 3245 g
